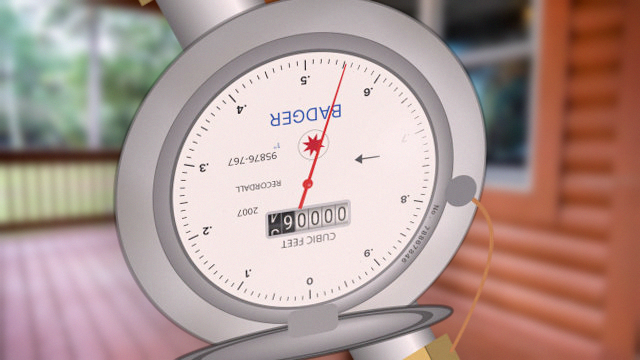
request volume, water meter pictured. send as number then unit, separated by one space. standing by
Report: 63.55 ft³
